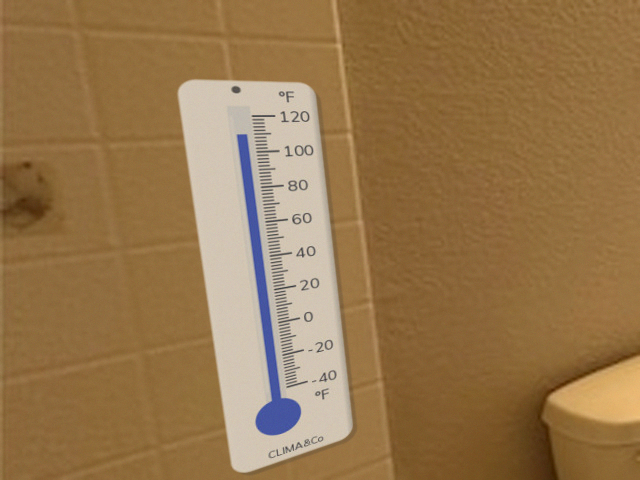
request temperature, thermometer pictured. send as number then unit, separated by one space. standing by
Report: 110 °F
